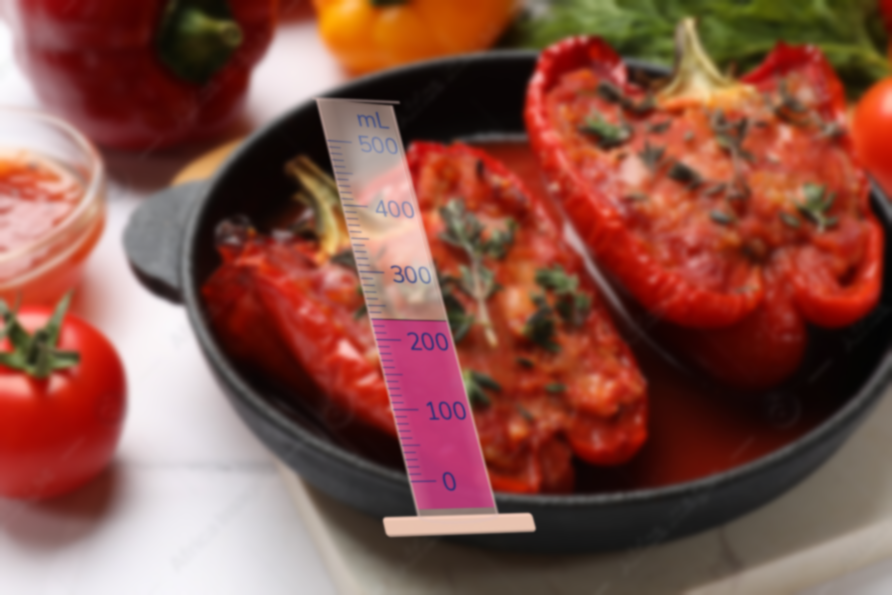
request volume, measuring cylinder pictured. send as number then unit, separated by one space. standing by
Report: 230 mL
